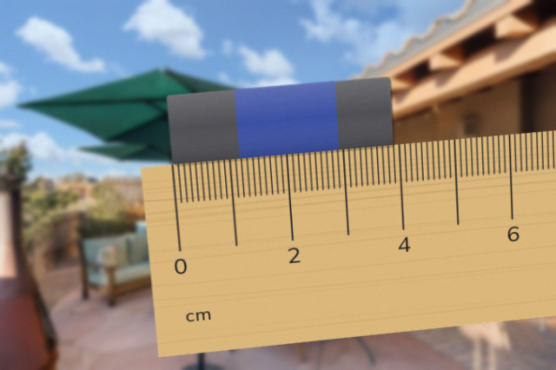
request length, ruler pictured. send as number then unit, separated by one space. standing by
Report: 3.9 cm
